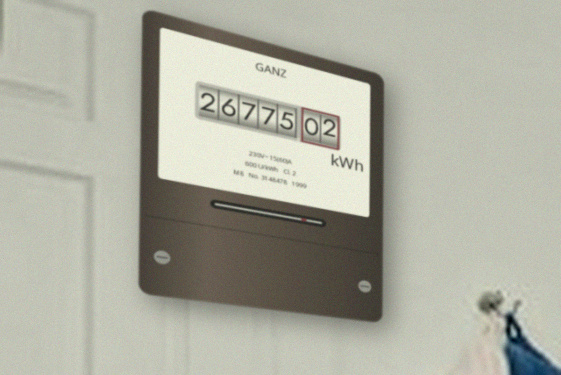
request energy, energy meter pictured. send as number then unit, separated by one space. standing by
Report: 26775.02 kWh
